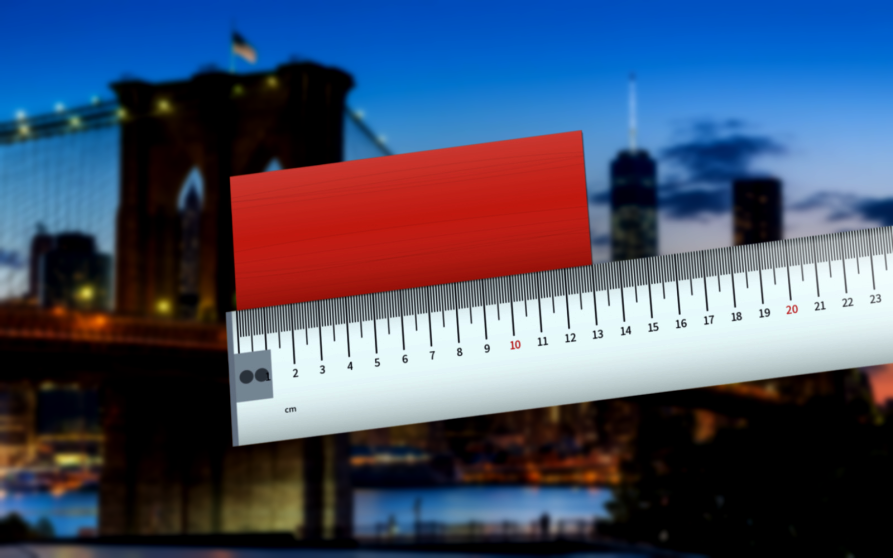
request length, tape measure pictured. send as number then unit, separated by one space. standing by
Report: 13 cm
